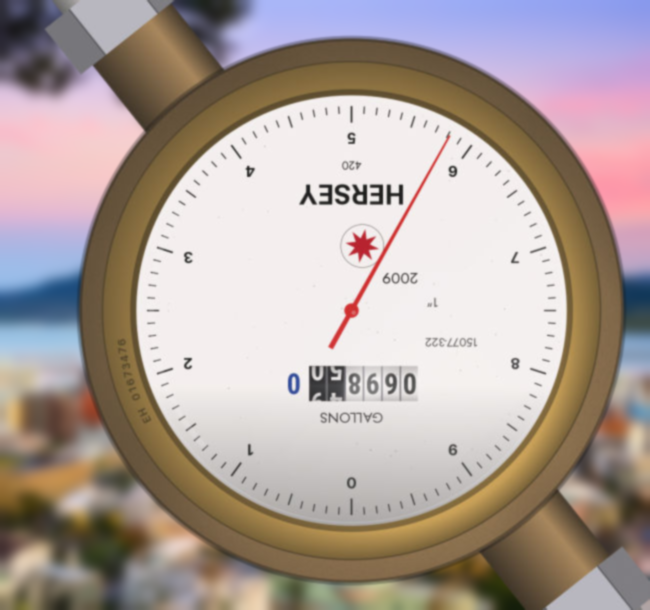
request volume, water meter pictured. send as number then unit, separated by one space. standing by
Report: 698495.8 gal
